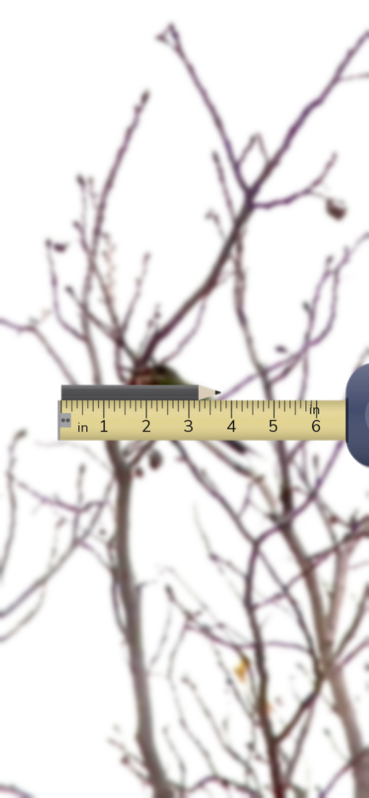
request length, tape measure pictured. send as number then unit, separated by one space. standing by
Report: 3.75 in
